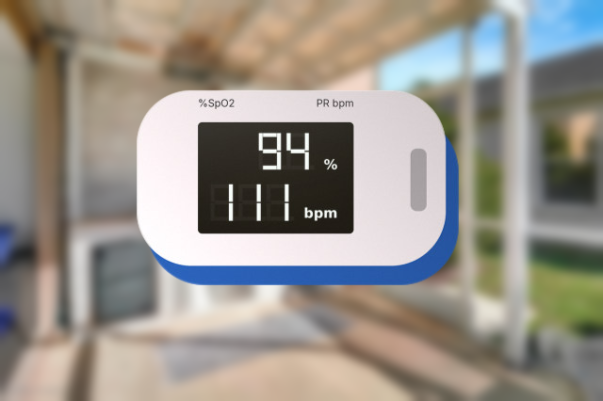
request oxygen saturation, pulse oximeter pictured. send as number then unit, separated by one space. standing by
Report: 94 %
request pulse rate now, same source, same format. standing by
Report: 111 bpm
